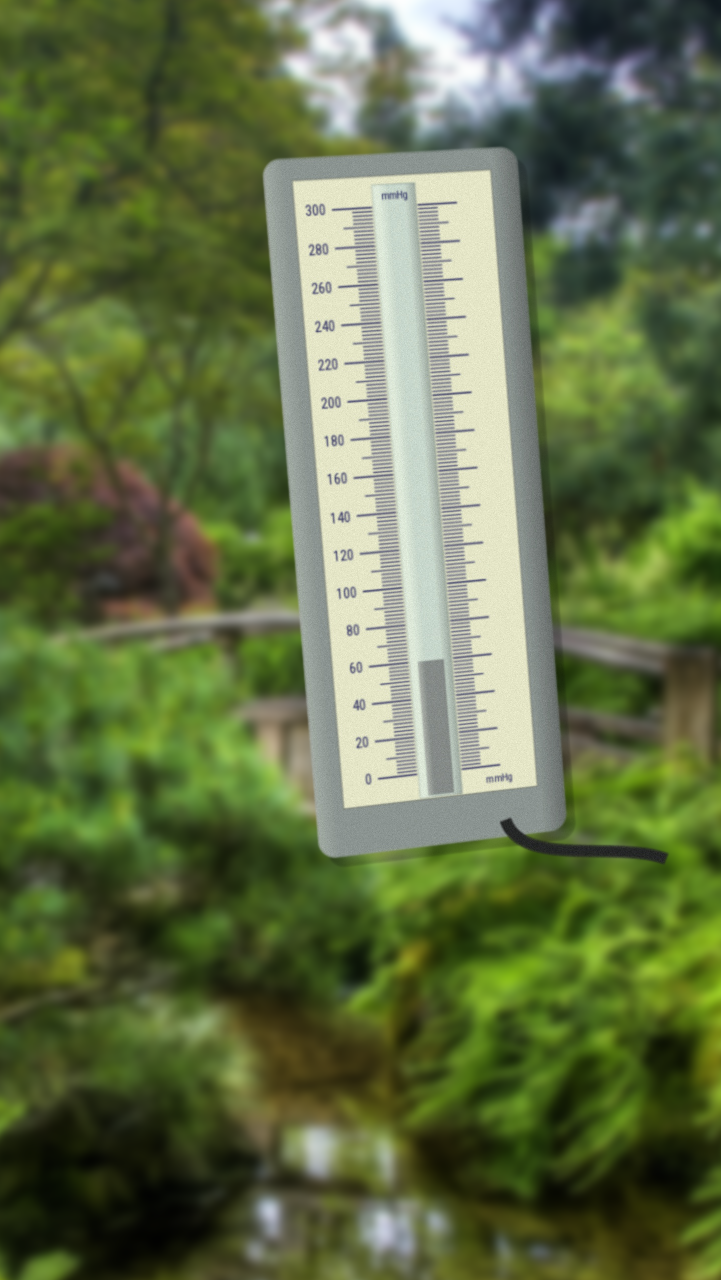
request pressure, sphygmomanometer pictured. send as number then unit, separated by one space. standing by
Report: 60 mmHg
